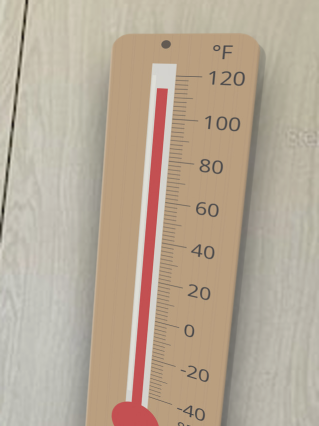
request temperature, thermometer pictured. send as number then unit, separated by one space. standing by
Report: 114 °F
